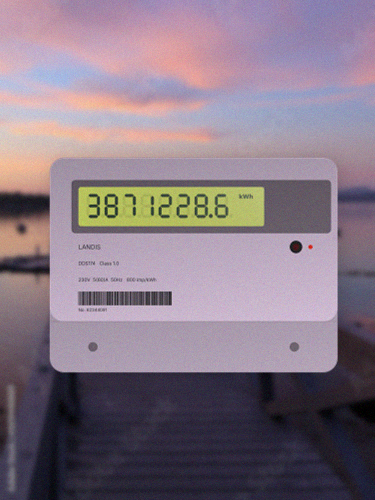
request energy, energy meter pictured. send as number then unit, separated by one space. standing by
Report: 3871228.6 kWh
